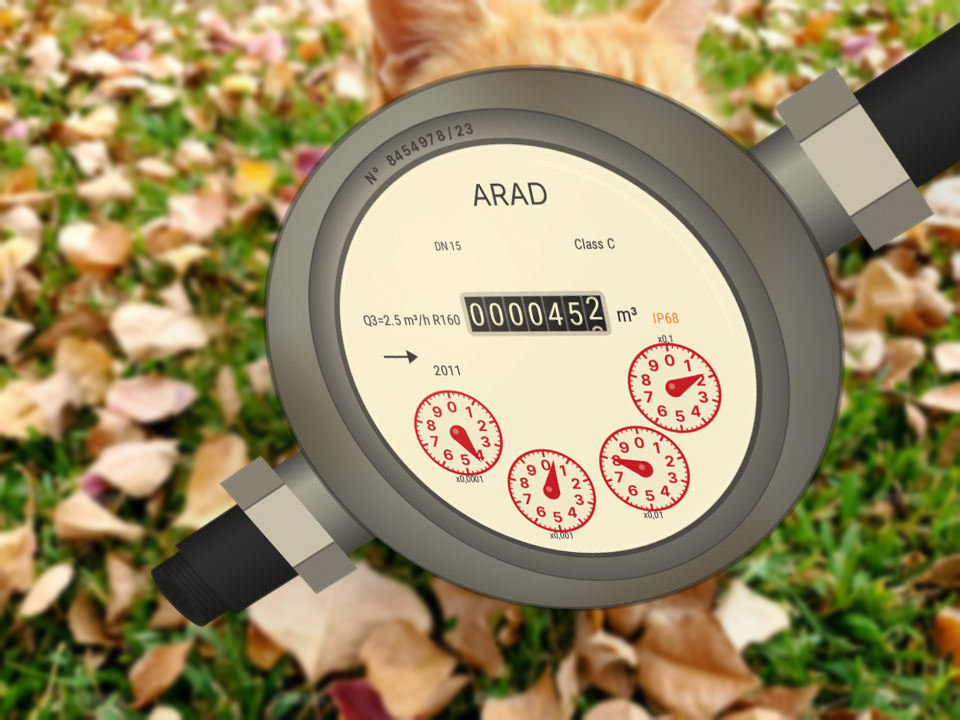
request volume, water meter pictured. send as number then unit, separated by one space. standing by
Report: 452.1804 m³
